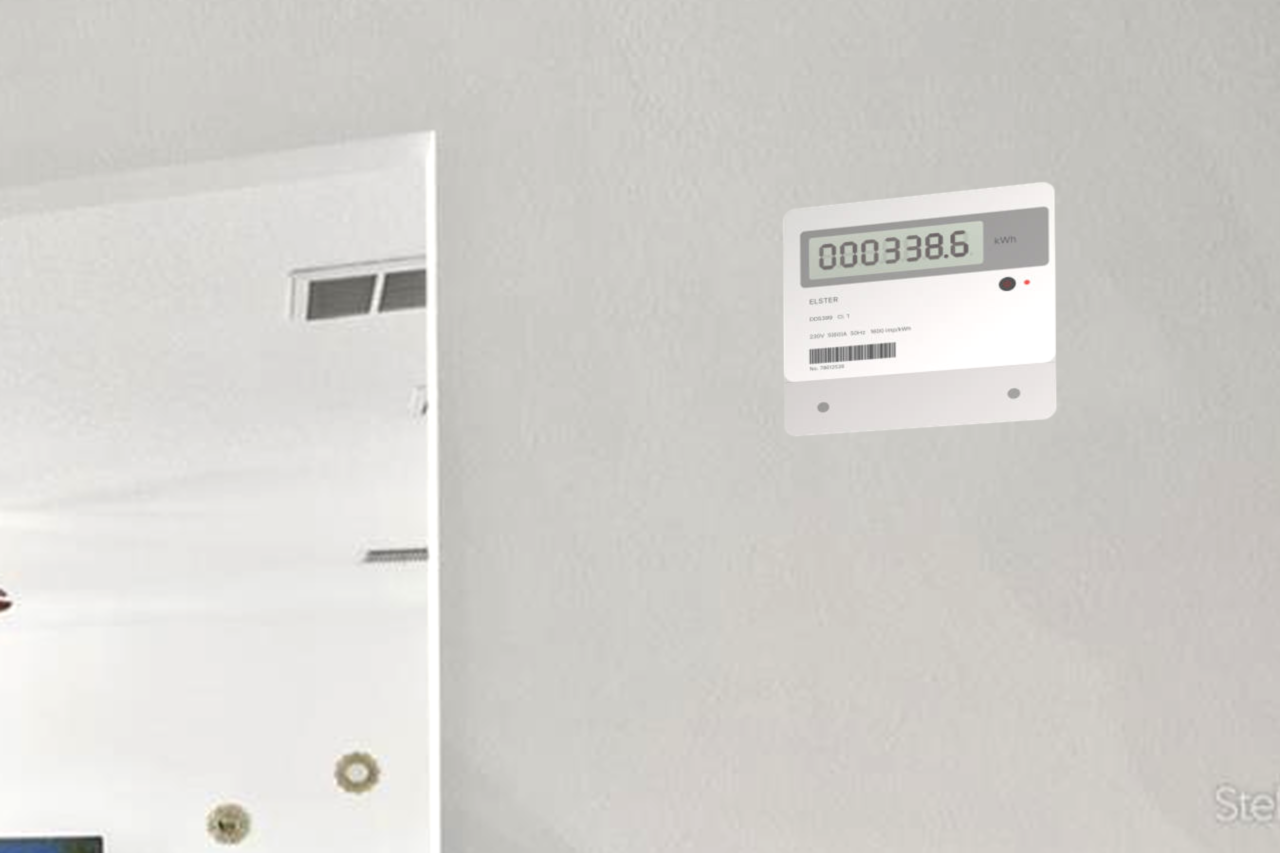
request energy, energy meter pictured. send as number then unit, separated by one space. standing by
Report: 338.6 kWh
